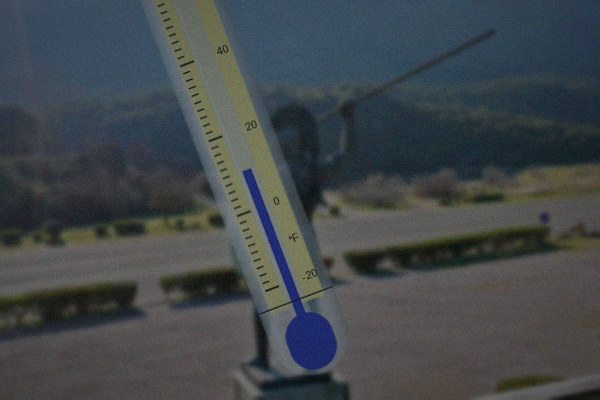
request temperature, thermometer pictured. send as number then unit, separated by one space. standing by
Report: 10 °F
